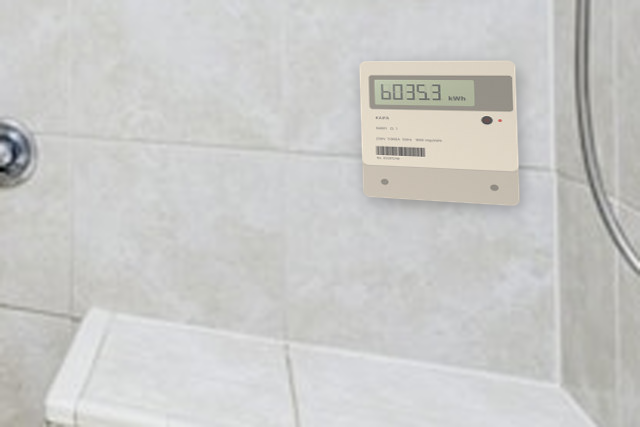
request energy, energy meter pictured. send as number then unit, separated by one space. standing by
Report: 6035.3 kWh
